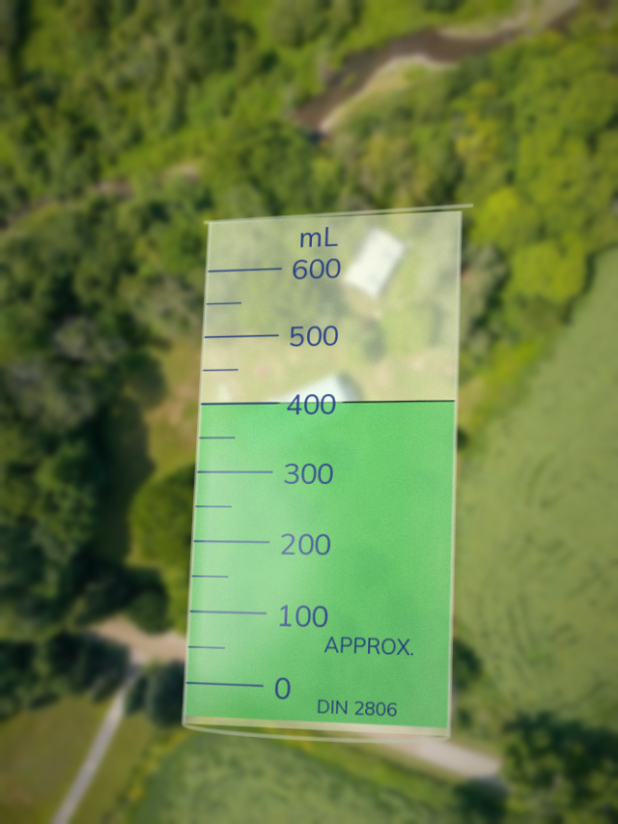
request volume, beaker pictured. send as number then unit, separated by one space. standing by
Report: 400 mL
